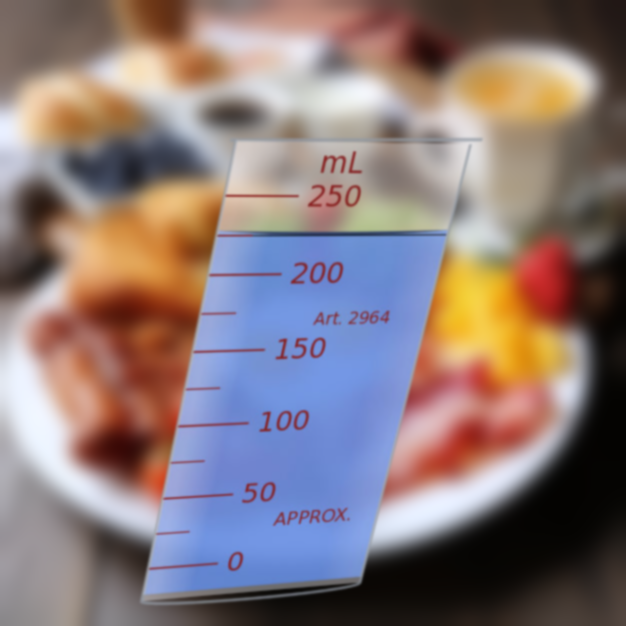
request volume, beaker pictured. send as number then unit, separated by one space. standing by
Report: 225 mL
